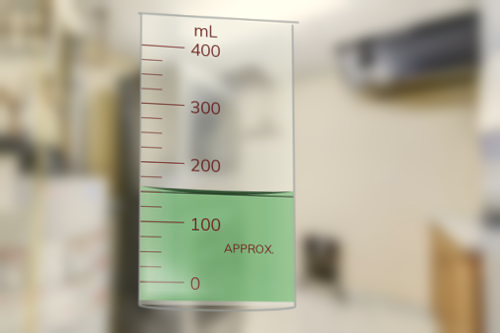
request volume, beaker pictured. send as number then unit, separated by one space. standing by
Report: 150 mL
